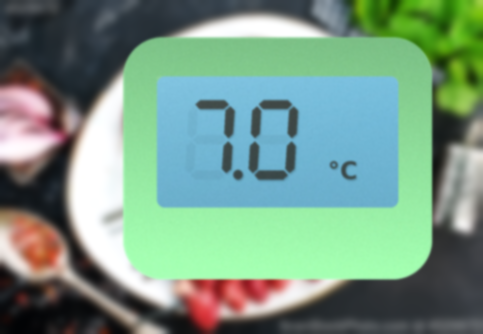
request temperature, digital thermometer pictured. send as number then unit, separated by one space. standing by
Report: 7.0 °C
